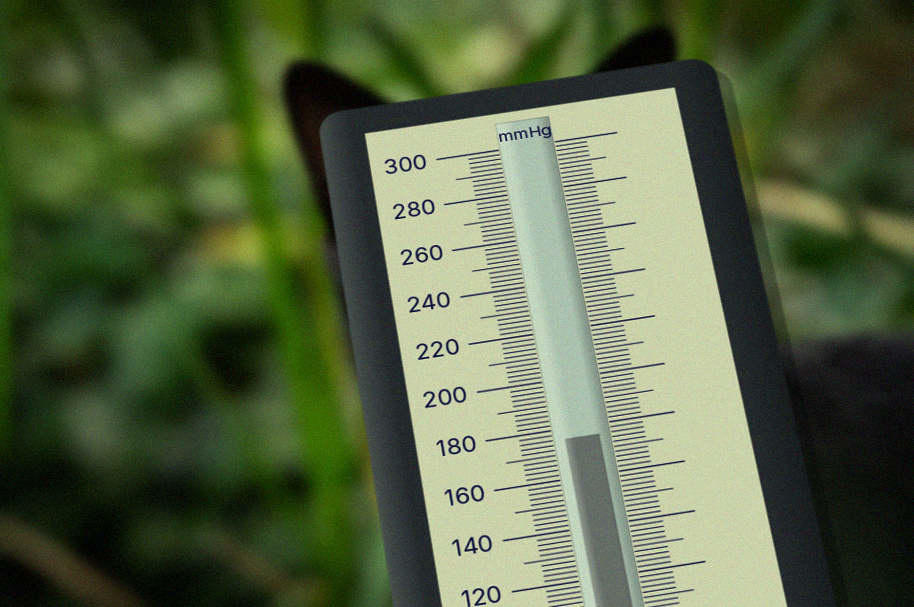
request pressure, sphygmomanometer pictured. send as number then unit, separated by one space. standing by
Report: 176 mmHg
